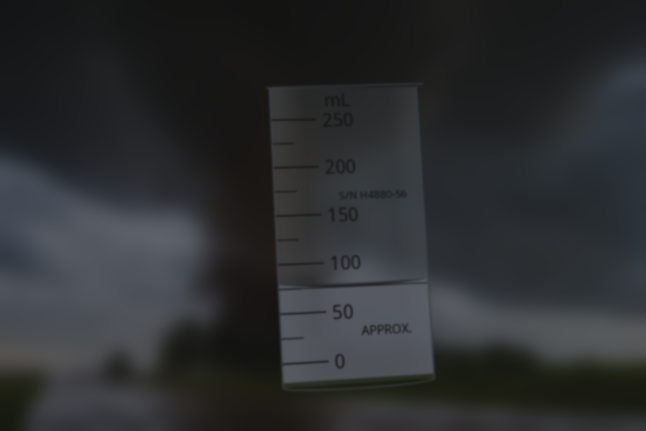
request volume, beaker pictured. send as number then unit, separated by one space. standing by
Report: 75 mL
